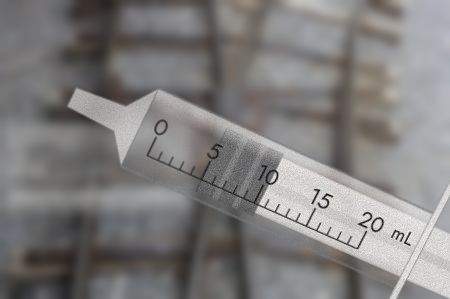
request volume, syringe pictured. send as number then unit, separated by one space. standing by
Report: 5 mL
